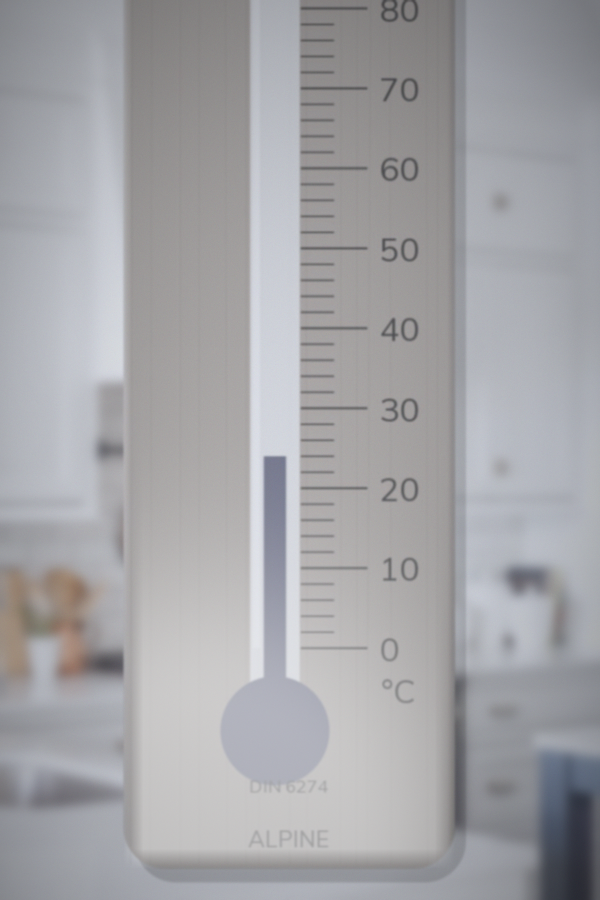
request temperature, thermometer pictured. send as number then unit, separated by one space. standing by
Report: 24 °C
